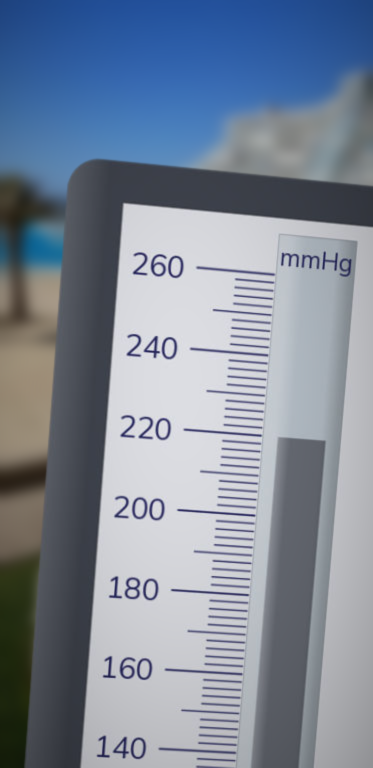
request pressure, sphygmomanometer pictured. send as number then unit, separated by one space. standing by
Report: 220 mmHg
